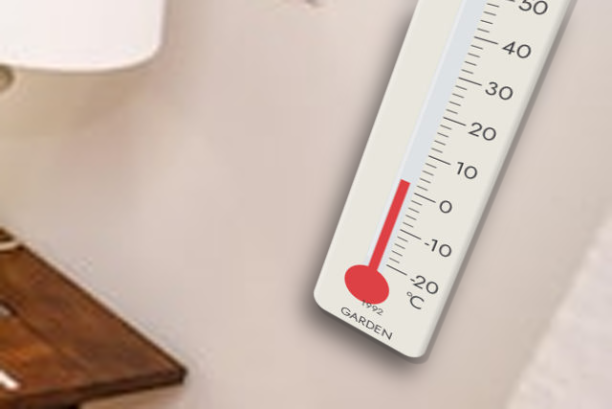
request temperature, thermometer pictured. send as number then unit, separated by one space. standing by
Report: 2 °C
